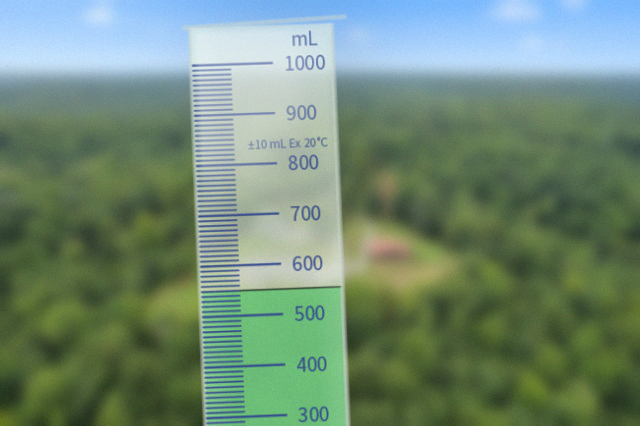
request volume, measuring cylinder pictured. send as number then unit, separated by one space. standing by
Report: 550 mL
